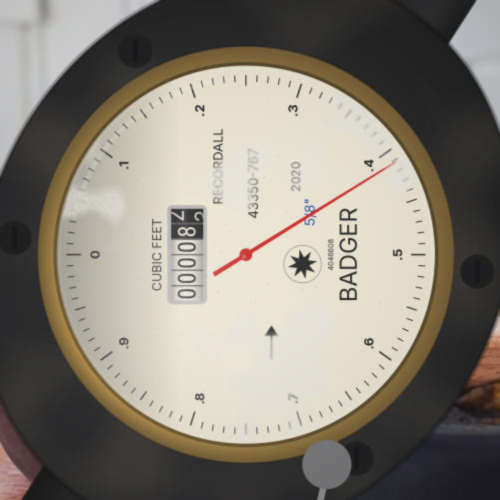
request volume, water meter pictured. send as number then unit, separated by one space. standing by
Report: 82.41 ft³
